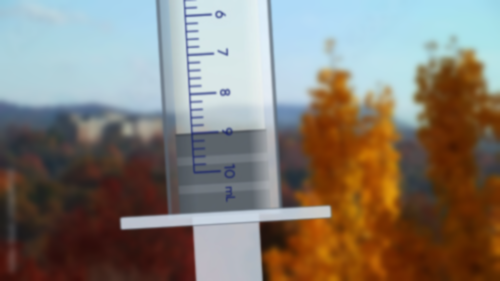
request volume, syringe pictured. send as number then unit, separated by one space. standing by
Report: 9 mL
